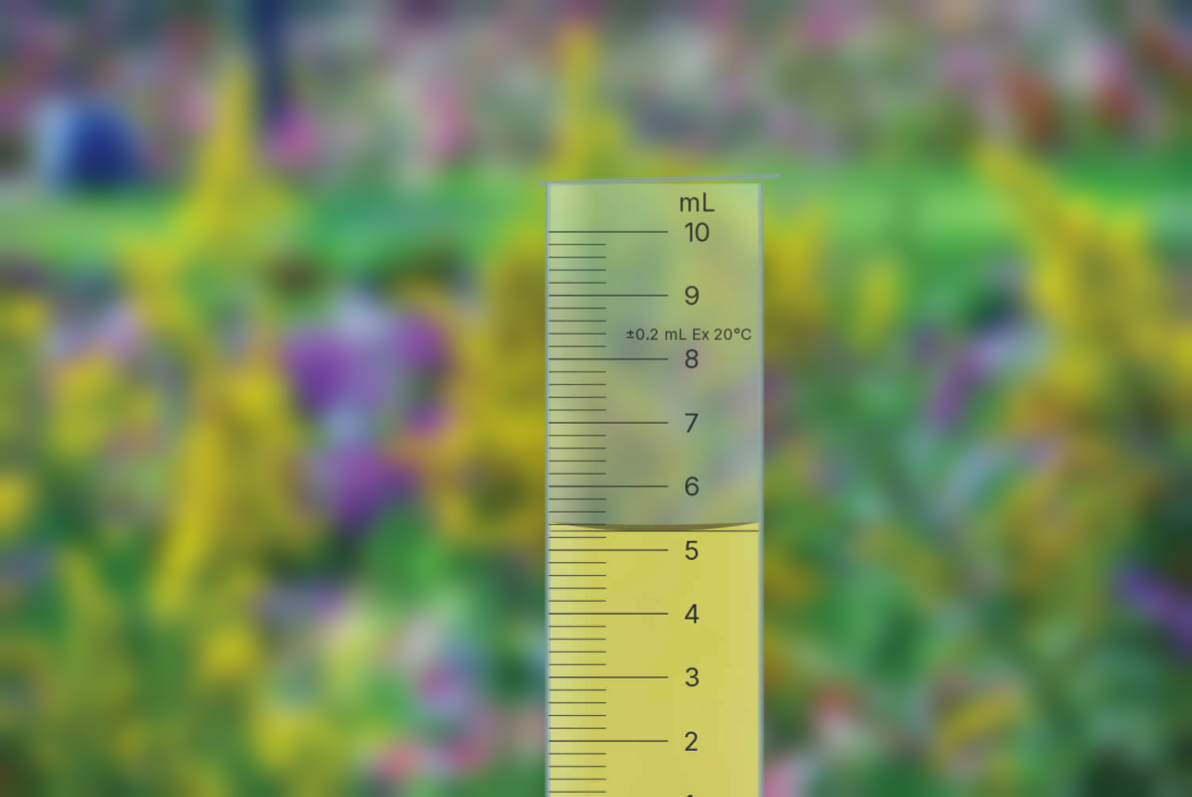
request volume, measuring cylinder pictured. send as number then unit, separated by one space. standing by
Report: 5.3 mL
